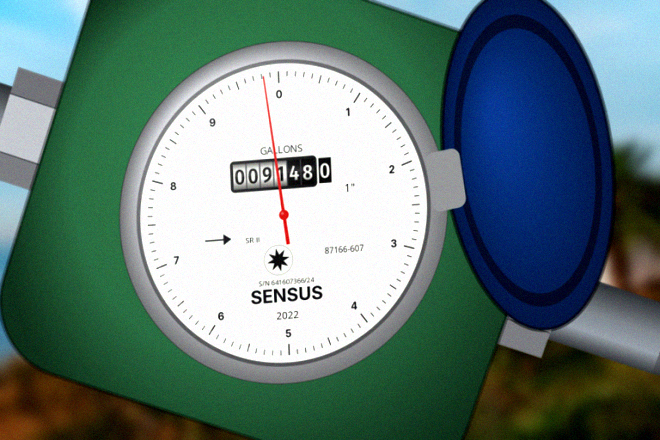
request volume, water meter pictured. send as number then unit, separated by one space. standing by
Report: 91479.8 gal
